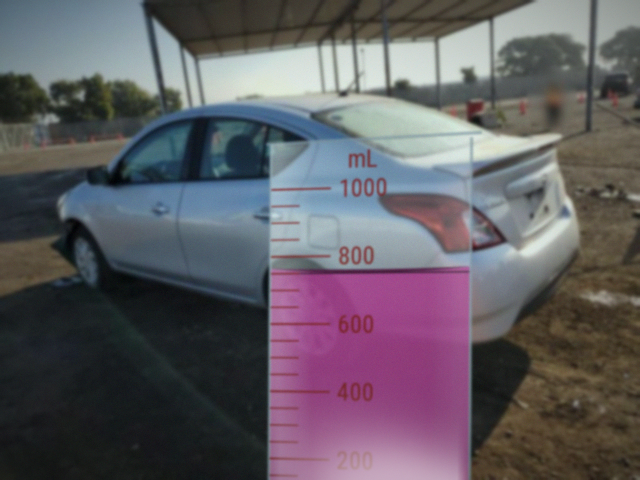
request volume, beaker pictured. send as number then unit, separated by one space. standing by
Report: 750 mL
